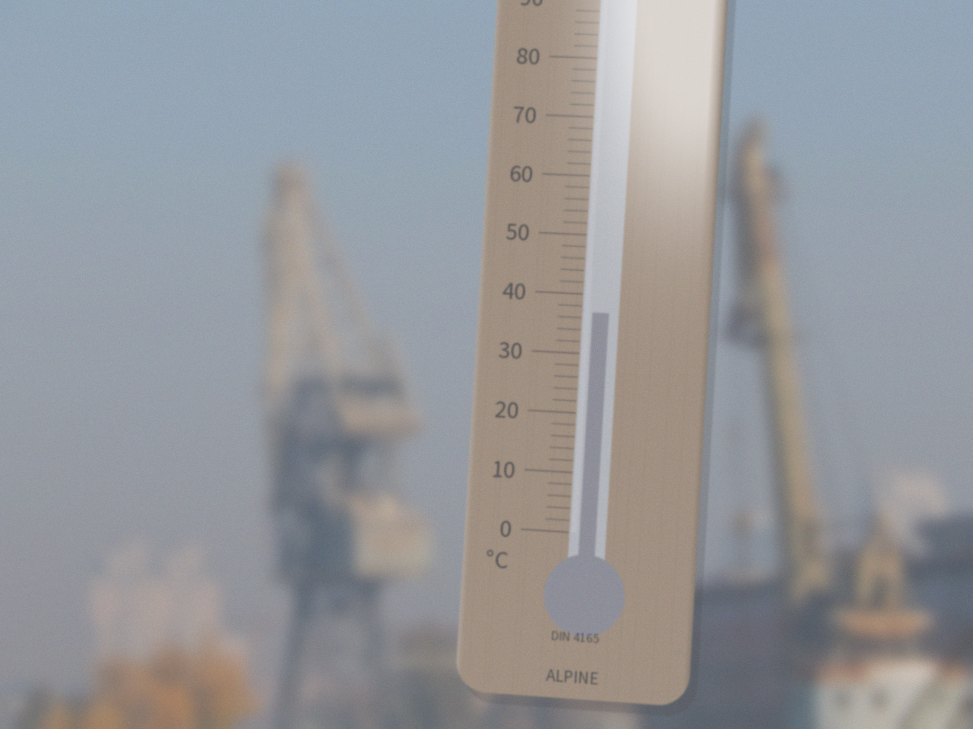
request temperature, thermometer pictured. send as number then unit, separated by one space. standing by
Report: 37 °C
